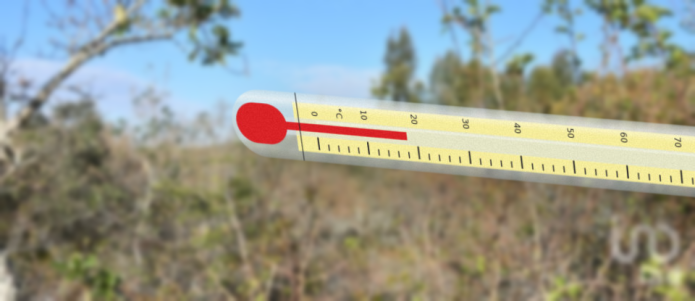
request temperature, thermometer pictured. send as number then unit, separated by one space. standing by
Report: 18 °C
